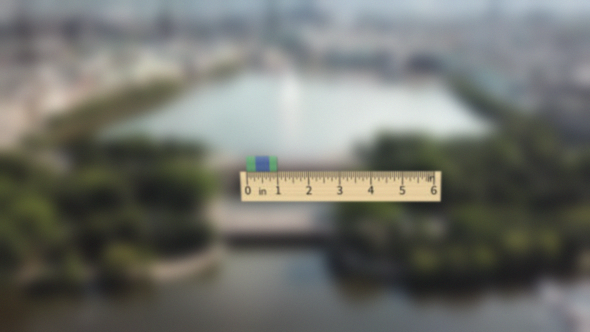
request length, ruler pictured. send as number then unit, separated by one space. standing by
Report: 1 in
